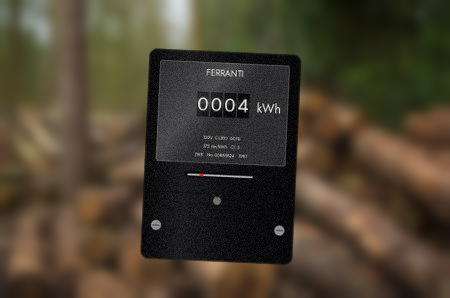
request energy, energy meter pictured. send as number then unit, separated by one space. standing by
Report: 4 kWh
